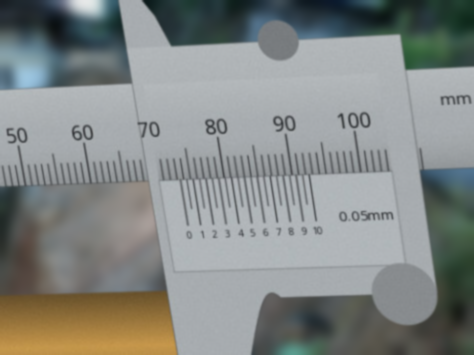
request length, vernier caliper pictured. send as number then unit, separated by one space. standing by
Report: 73.5 mm
